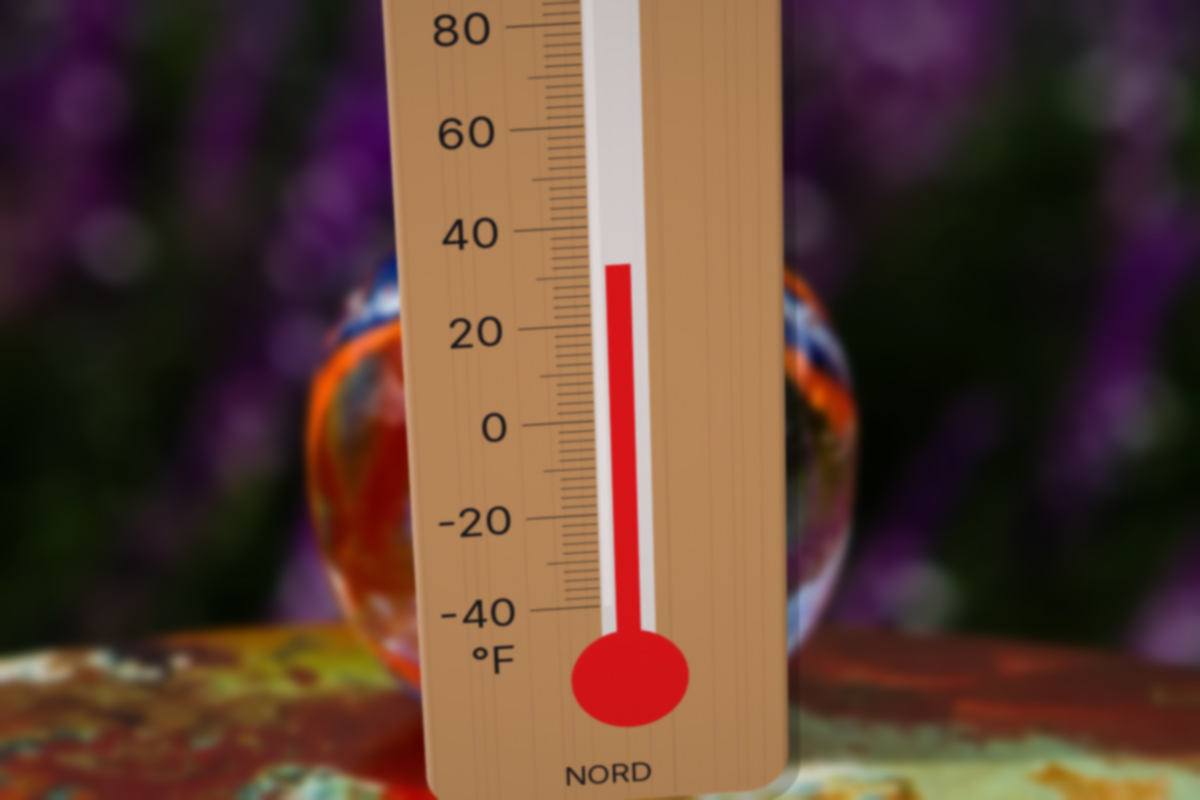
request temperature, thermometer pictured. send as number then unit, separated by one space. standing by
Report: 32 °F
